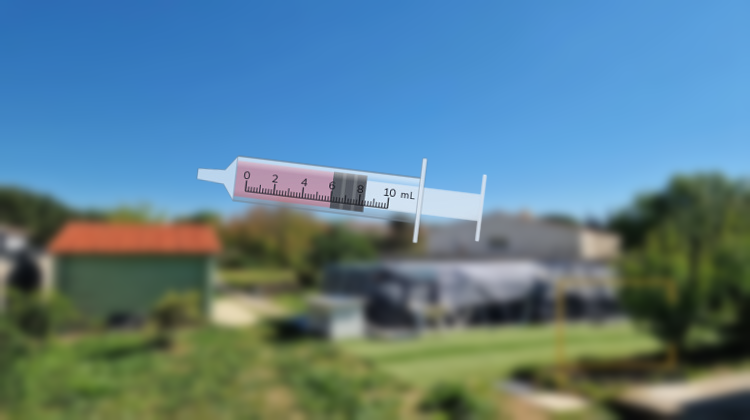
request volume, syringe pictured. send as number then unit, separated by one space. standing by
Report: 6 mL
